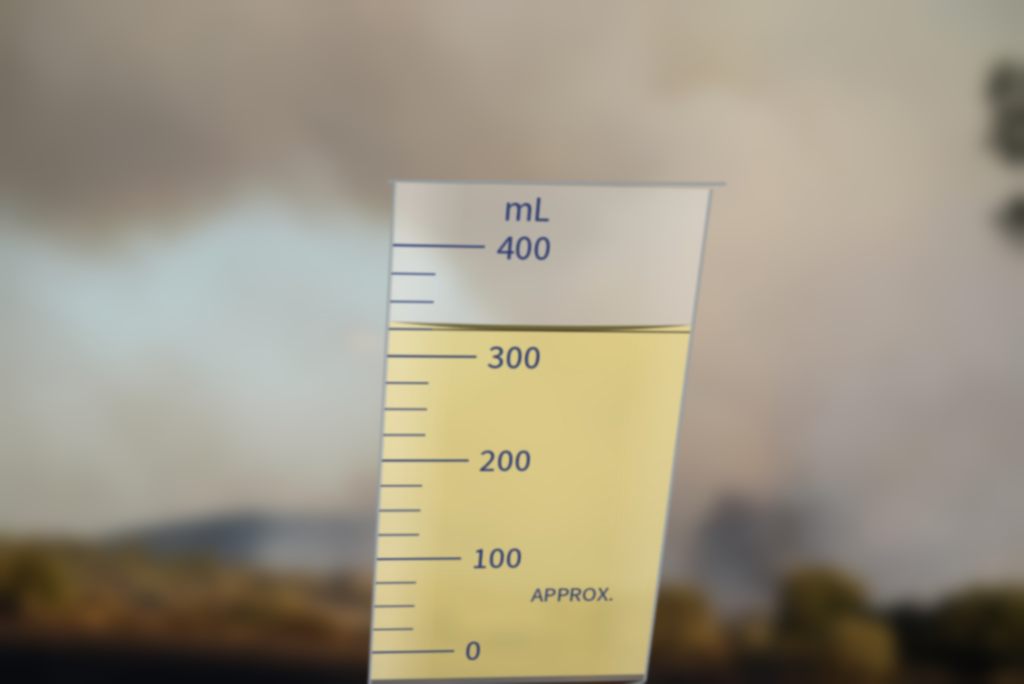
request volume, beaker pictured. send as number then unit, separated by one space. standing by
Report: 325 mL
